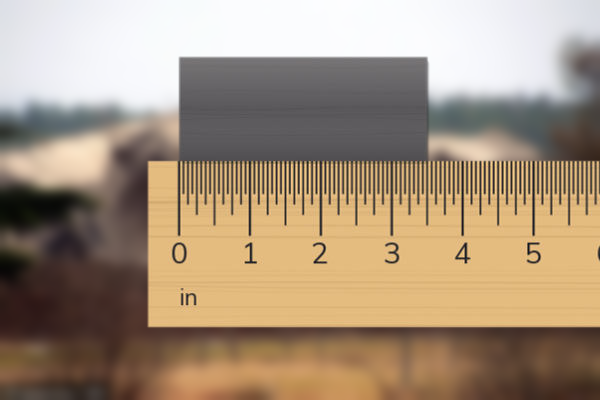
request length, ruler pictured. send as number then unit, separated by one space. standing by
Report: 3.5 in
